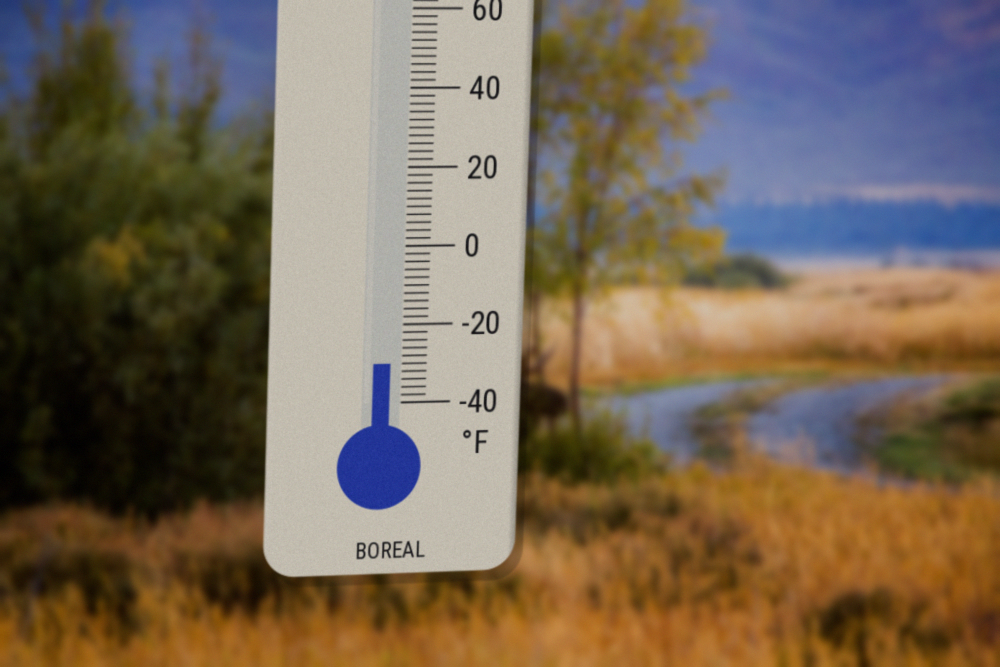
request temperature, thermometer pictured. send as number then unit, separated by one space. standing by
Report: -30 °F
